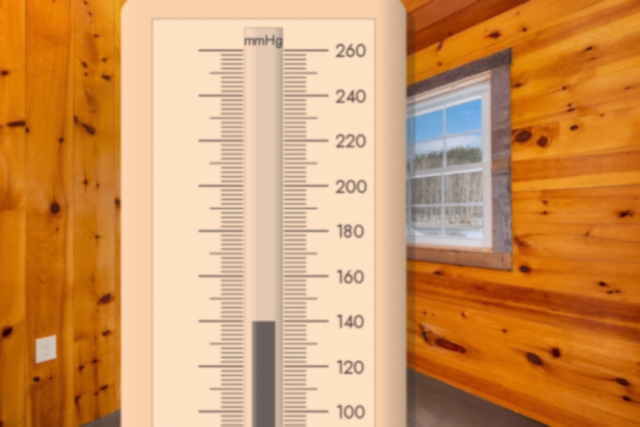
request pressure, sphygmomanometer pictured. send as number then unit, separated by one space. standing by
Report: 140 mmHg
